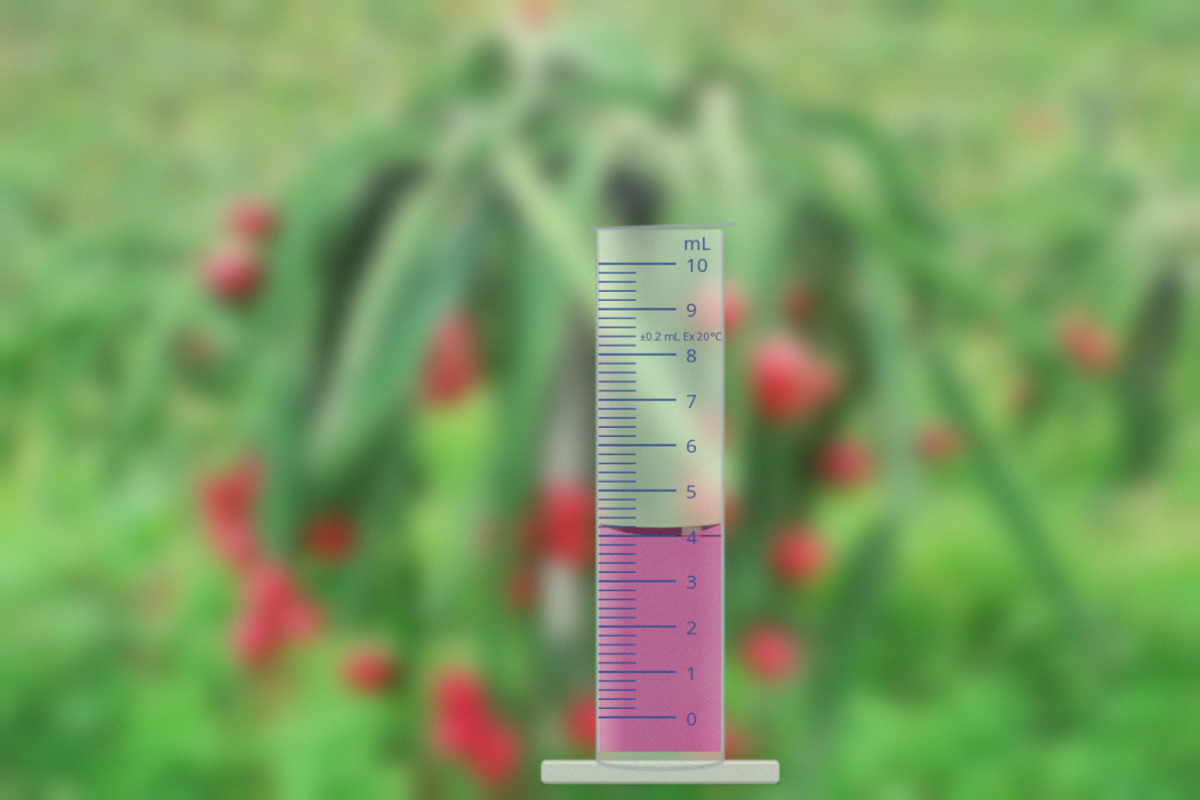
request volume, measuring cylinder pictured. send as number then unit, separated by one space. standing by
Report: 4 mL
